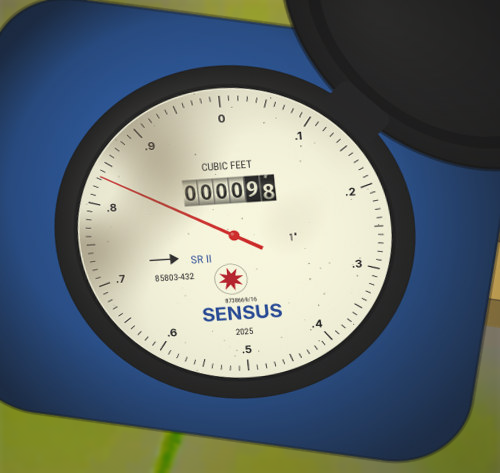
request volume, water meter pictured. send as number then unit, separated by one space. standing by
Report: 97.83 ft³
